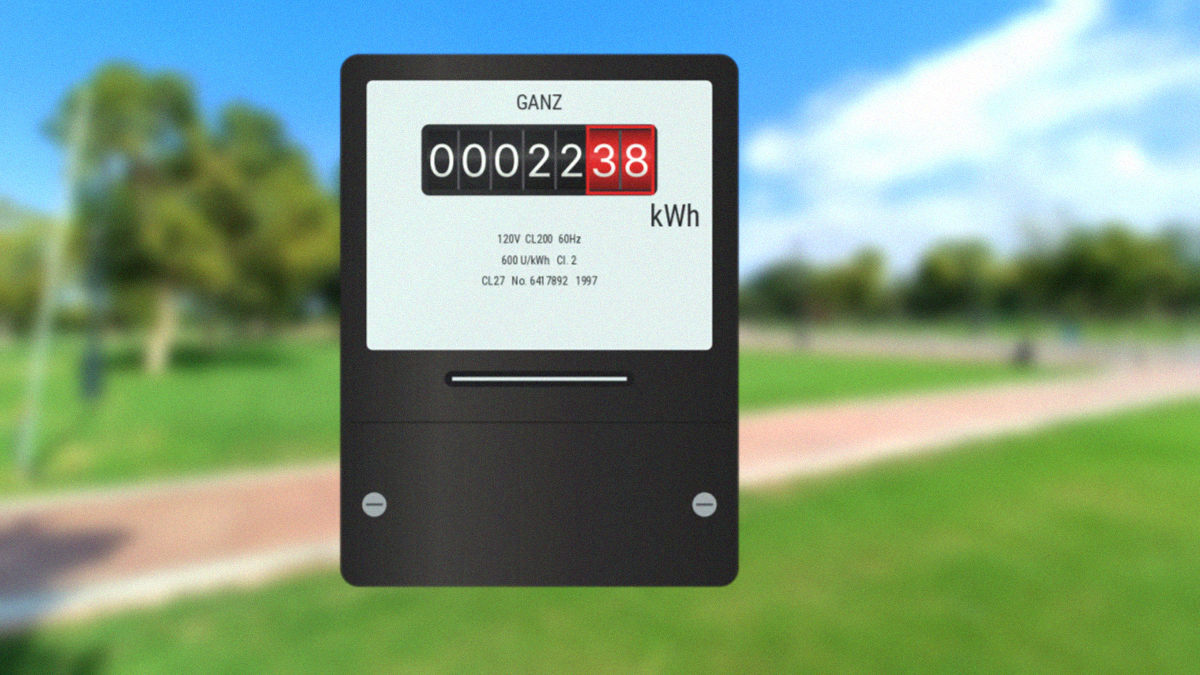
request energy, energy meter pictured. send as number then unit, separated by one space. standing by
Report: 22.38 kWh
